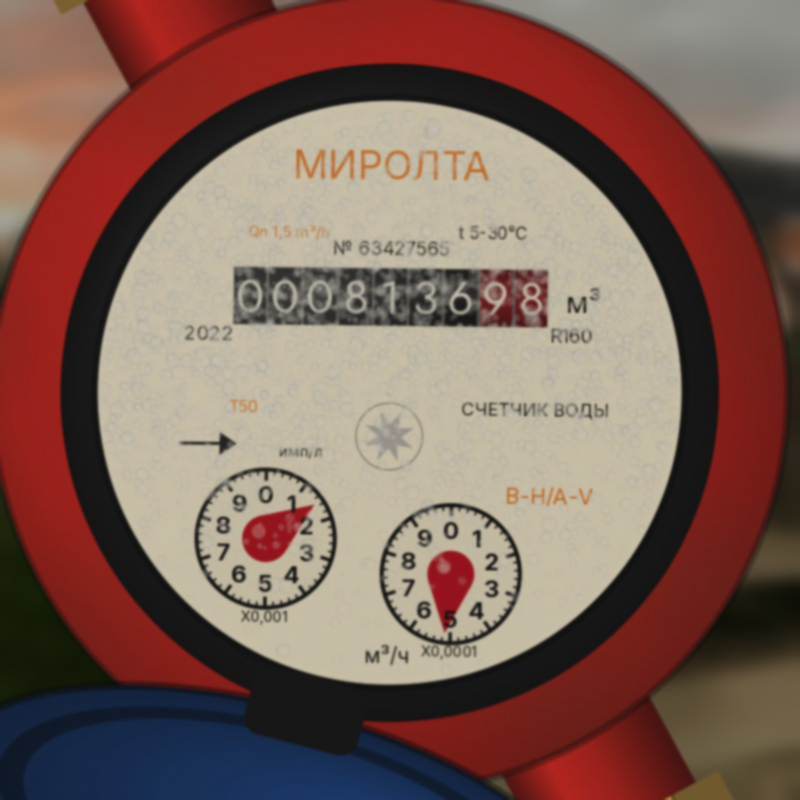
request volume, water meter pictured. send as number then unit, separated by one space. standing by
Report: 8136.9815 m³
